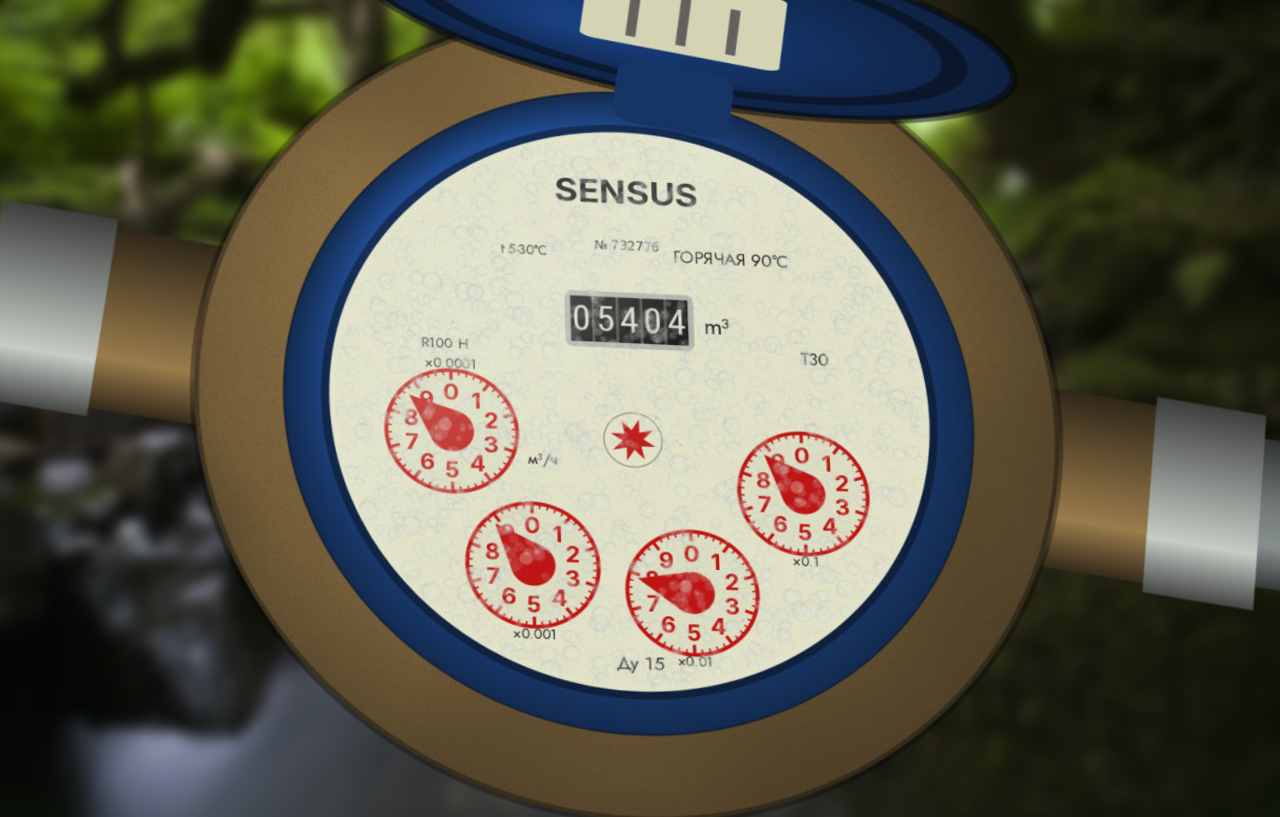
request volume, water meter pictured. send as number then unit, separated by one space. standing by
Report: 5404.8788 m³
